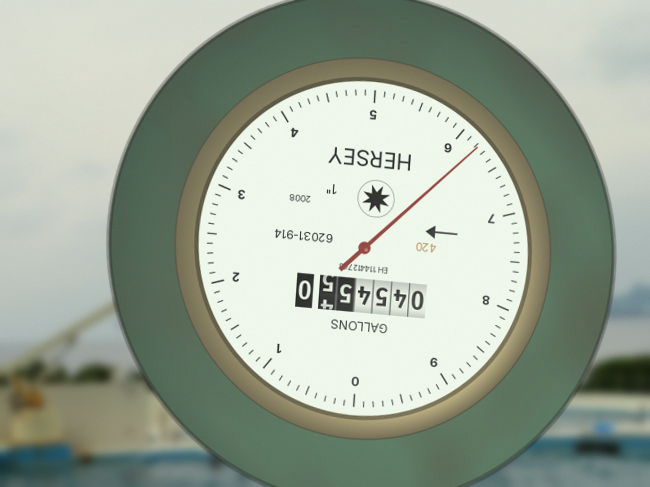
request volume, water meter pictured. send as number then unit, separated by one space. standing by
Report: 454546.2 gal
